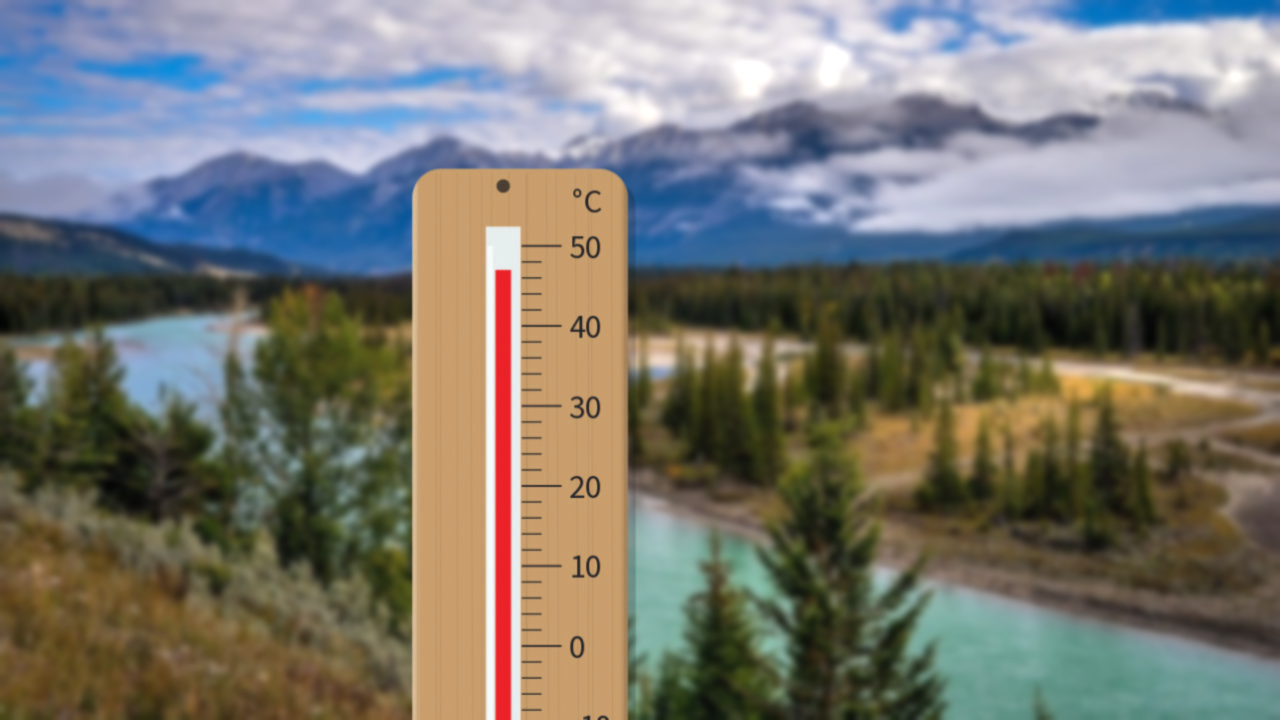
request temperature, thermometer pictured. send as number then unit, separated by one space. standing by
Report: 47 °C
